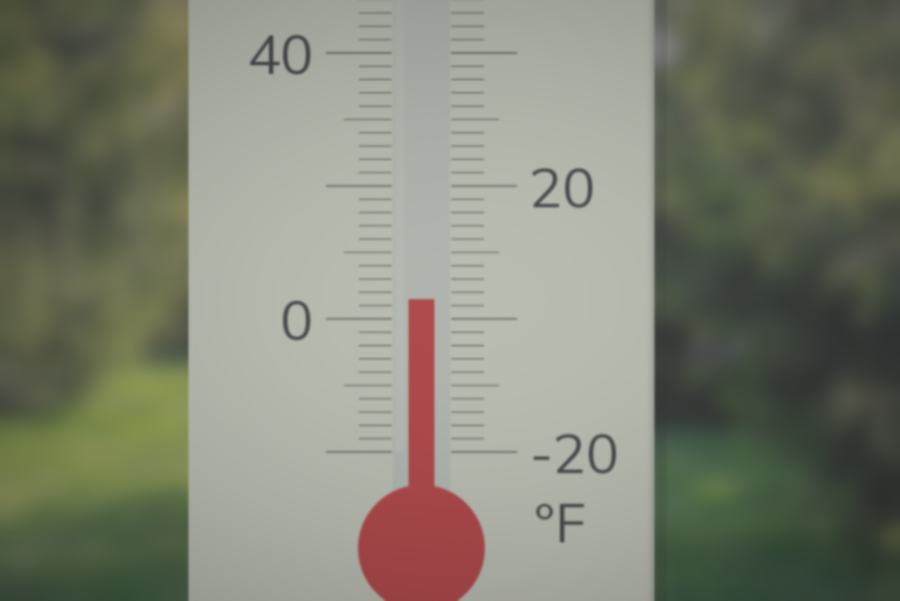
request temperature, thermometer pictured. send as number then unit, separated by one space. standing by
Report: 3 °F
